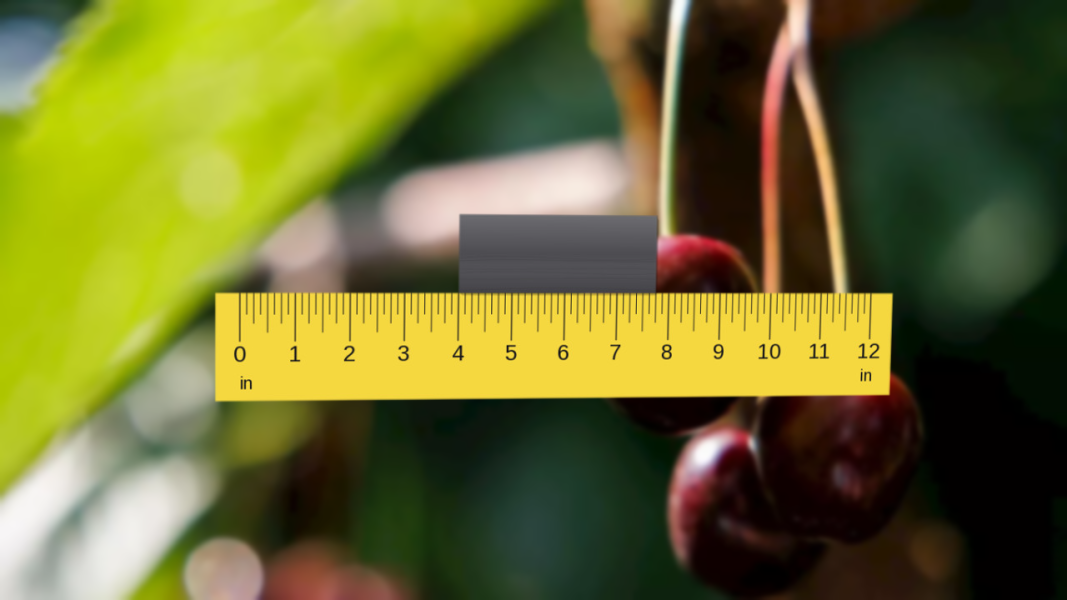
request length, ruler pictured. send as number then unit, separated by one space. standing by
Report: 3.75 in
